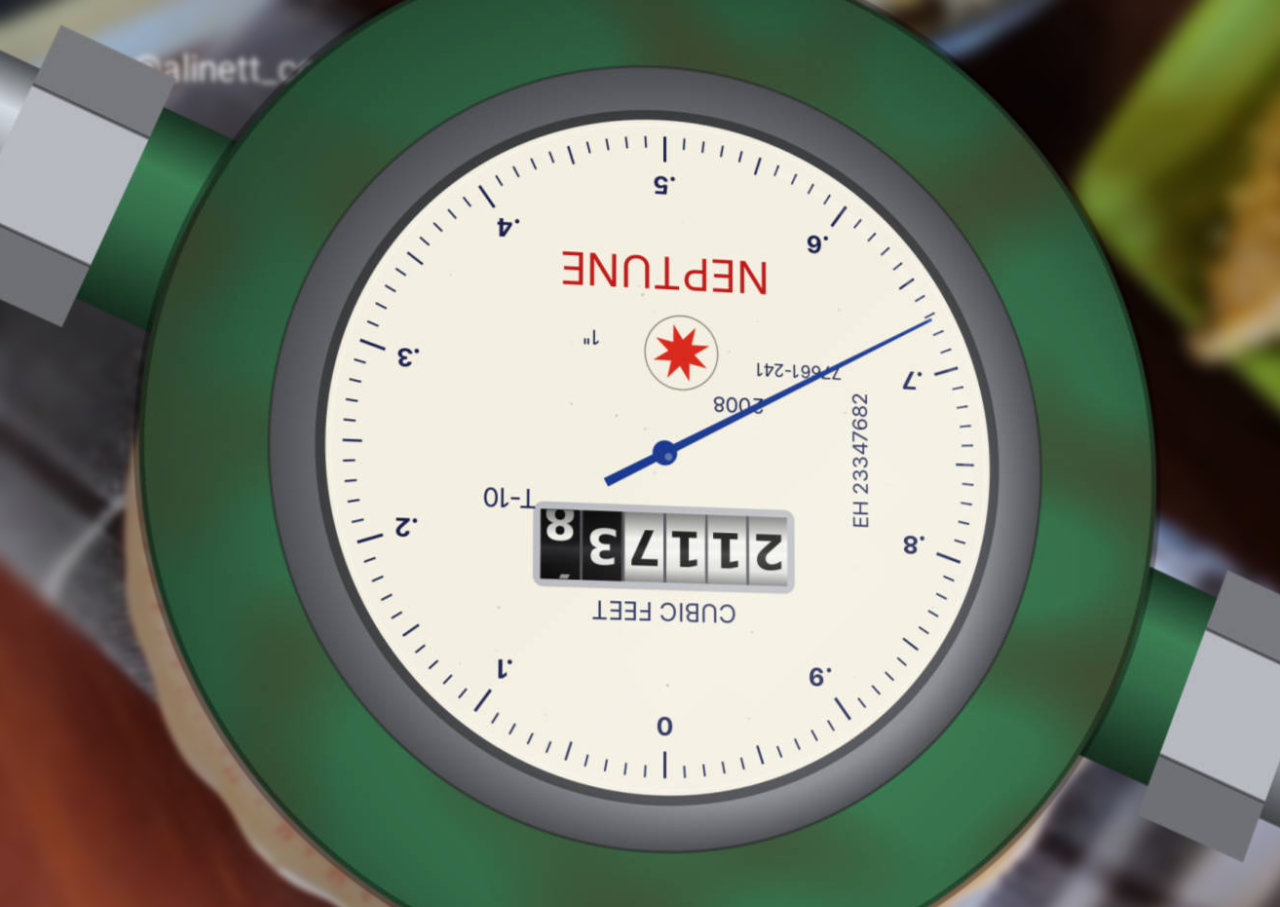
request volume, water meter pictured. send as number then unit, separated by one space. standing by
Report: 211737.67 ft³
